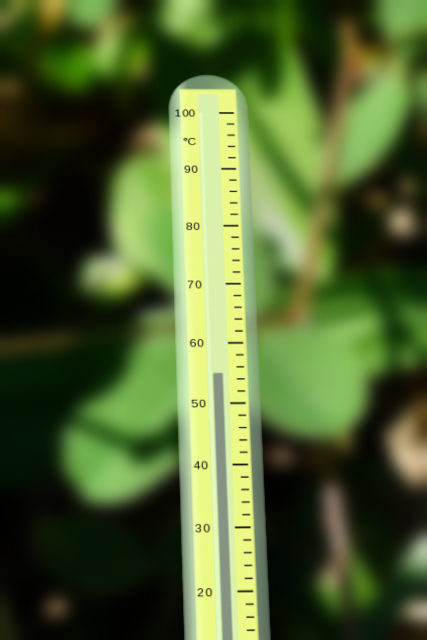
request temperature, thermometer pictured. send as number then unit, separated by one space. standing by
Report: 55 °C
